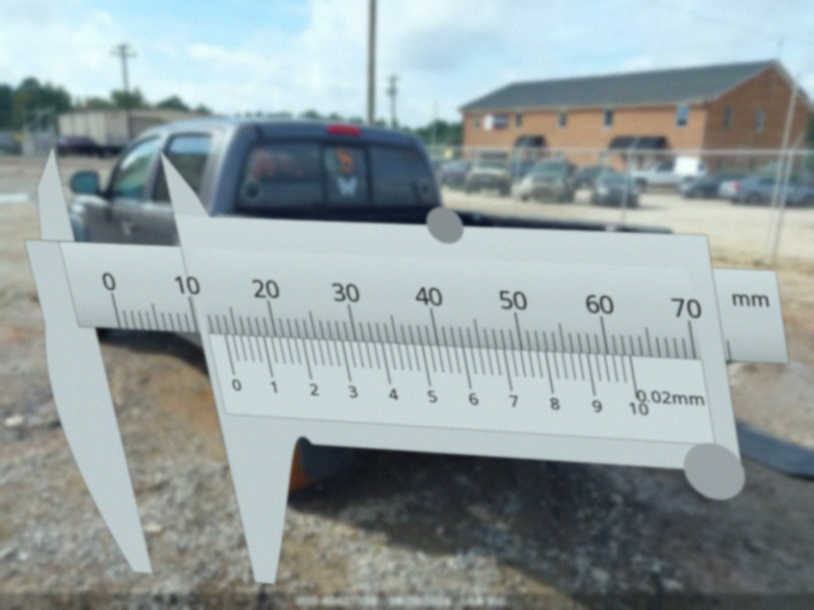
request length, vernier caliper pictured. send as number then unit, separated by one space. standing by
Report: 13.6 mm
